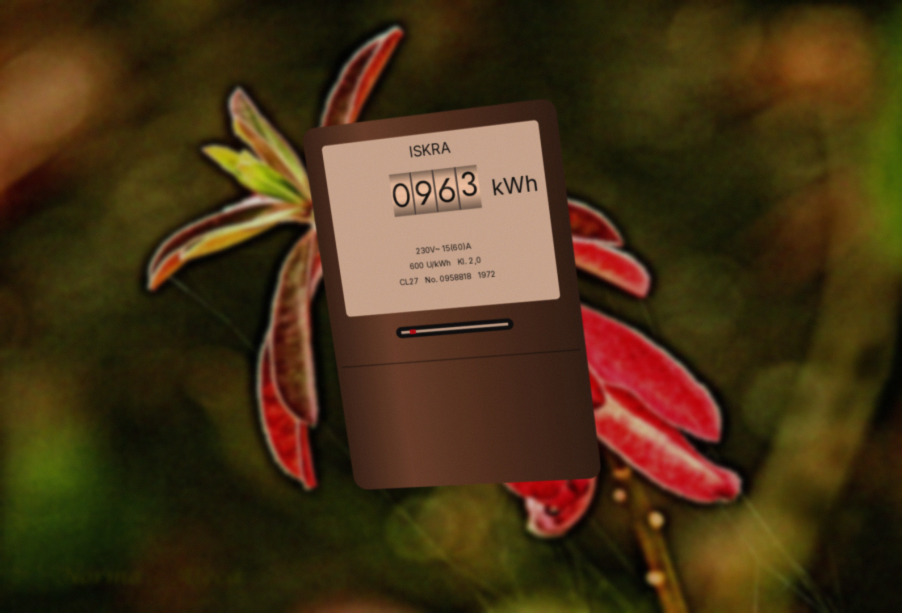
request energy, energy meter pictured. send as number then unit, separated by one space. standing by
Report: 963 kWh
